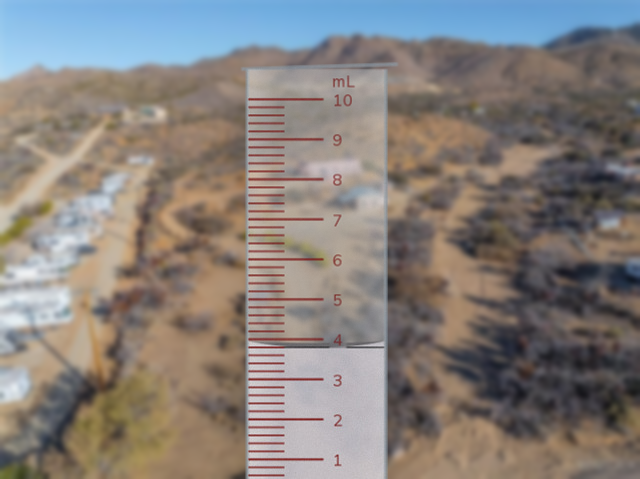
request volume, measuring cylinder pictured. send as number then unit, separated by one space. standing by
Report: 3.8 mL
